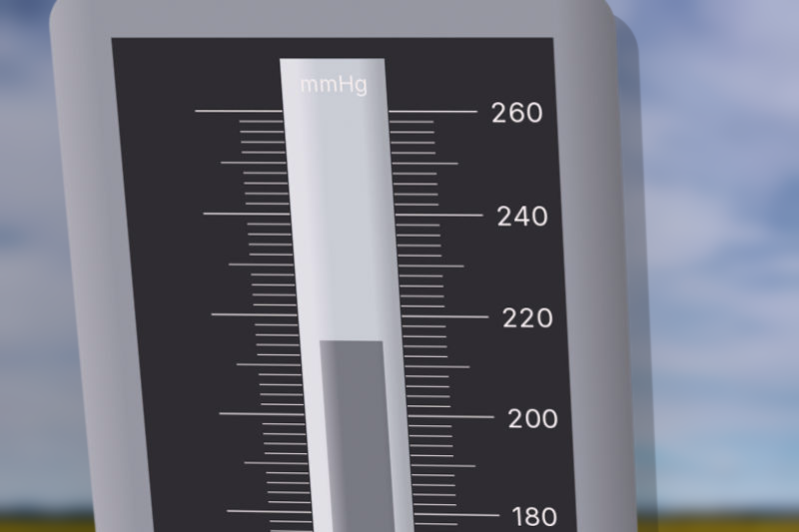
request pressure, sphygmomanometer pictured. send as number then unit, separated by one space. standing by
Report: 215 mmHg
